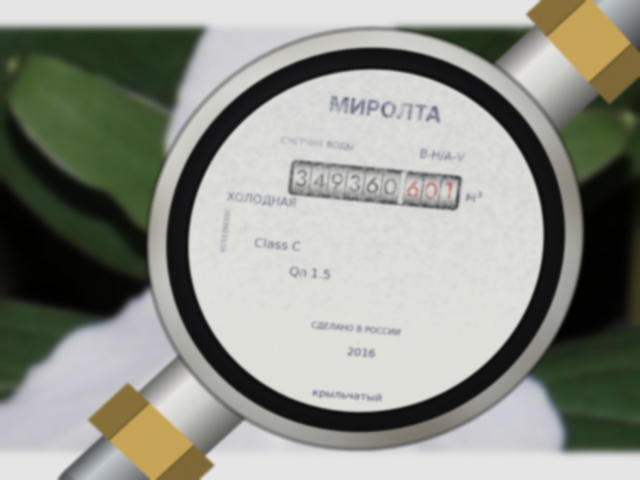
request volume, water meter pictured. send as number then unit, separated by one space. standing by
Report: 349360.601 m³
